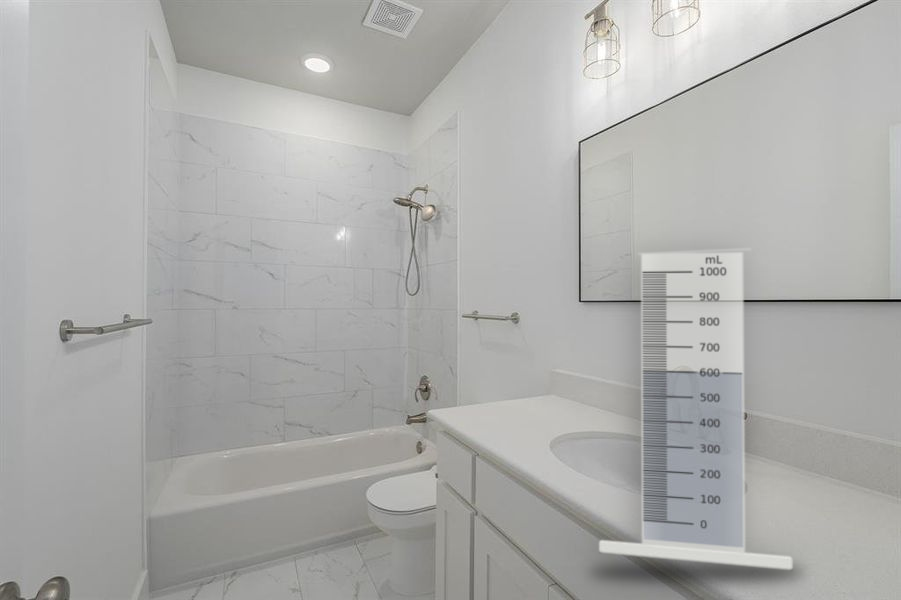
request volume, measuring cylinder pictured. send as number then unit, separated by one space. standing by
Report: 600 mL
